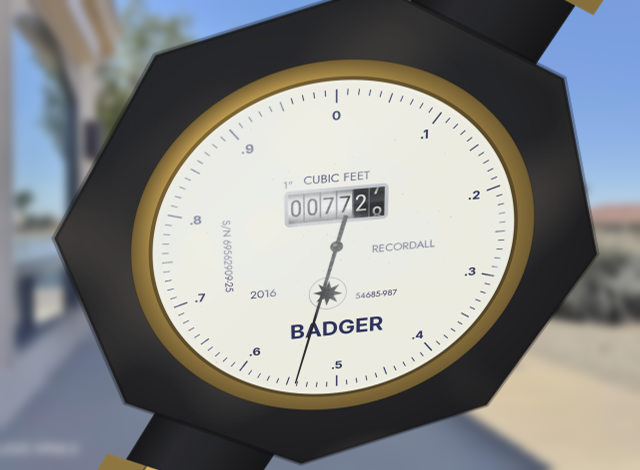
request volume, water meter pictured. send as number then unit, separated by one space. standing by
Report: 7727.54 ft³
